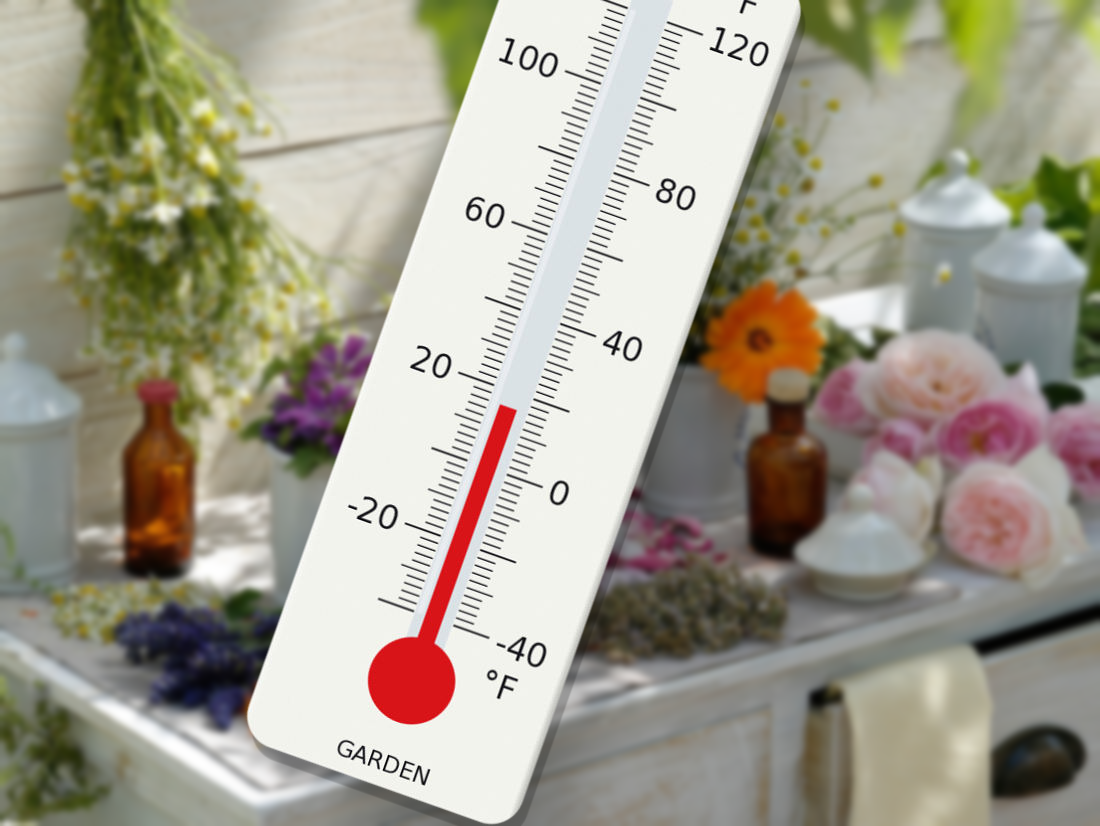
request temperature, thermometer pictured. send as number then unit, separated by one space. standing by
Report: 16 °F
